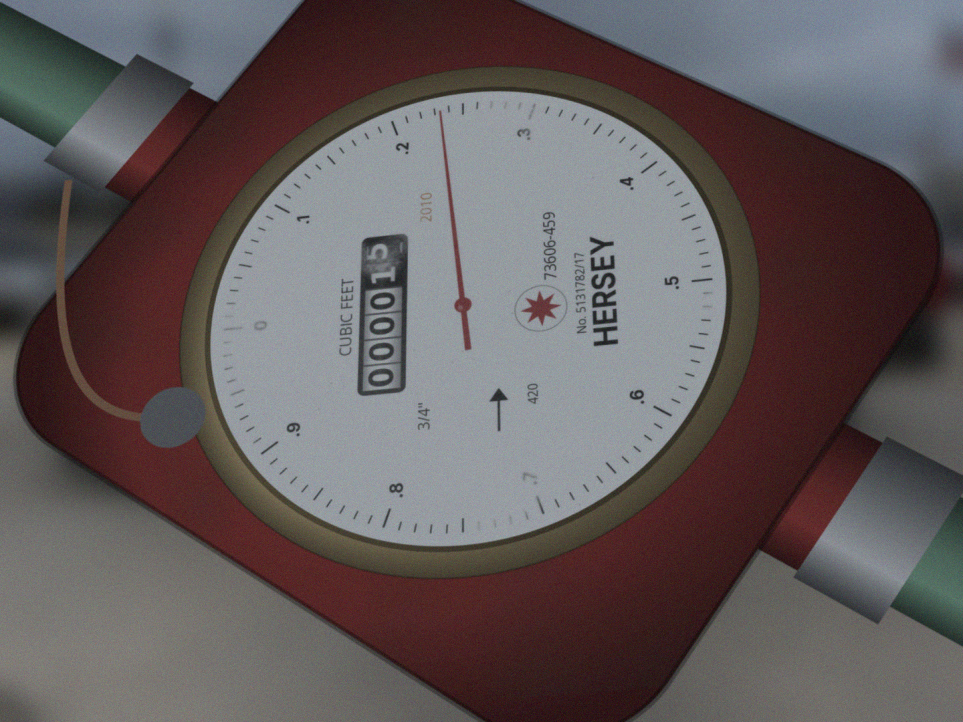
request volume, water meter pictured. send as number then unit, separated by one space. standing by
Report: 15.23 ft³
